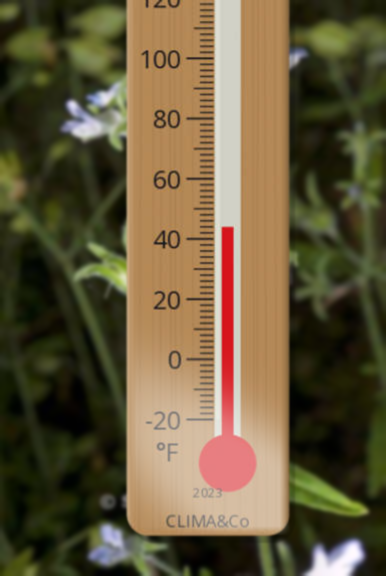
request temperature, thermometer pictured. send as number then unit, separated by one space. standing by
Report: 44 °F
